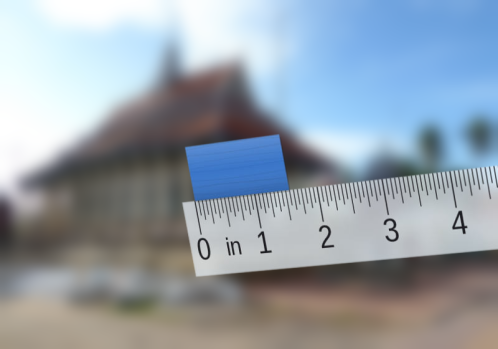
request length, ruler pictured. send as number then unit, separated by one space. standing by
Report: 1.5625 in
